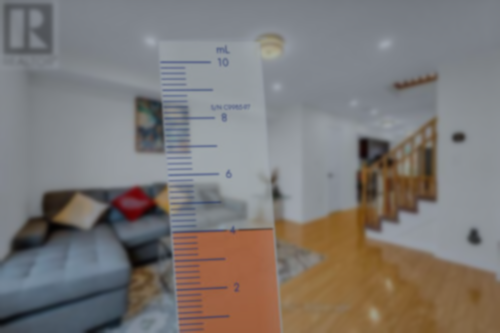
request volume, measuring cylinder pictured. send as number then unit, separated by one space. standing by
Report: 4 mL
